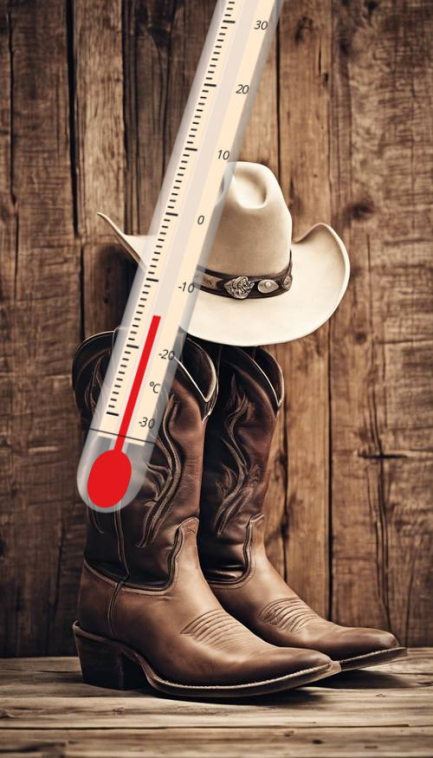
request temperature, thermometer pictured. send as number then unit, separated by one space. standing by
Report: -15 °C
